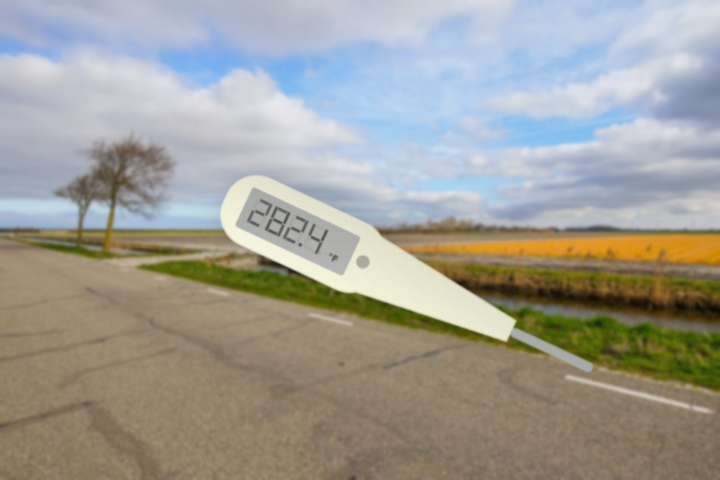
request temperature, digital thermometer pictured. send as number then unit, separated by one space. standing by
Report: 282.4 °F
